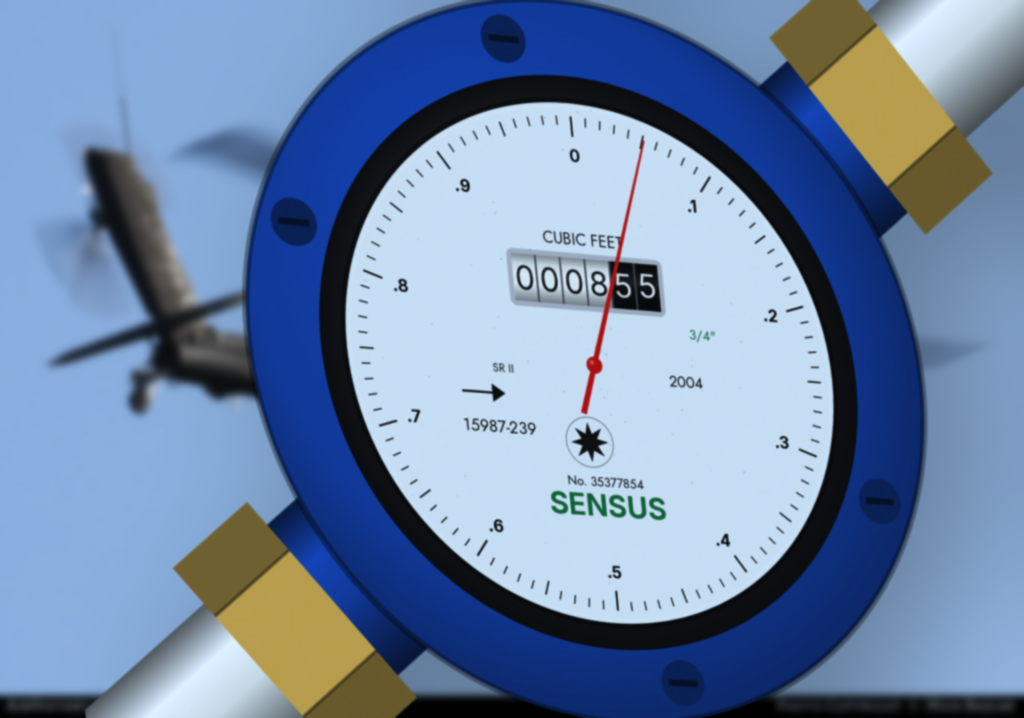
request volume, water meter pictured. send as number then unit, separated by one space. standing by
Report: 855.05 ft³
